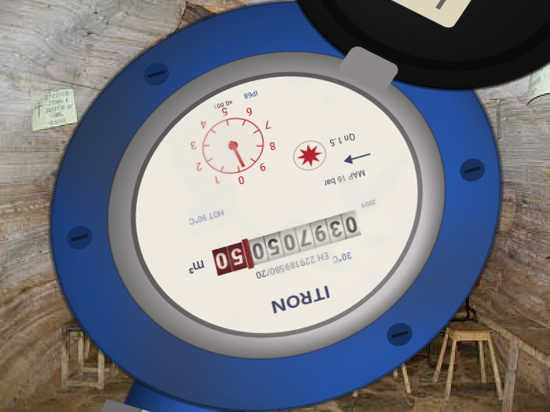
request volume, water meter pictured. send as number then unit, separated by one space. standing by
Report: 397050.499 m³
